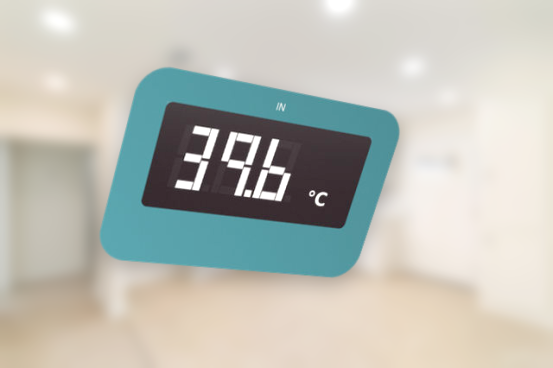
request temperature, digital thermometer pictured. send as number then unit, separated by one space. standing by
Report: 39.6 °C
